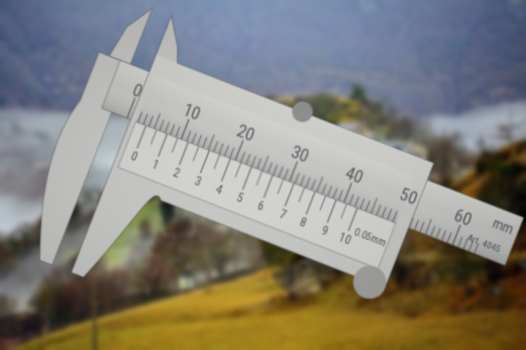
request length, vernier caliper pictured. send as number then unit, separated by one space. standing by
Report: 3.5 mm
